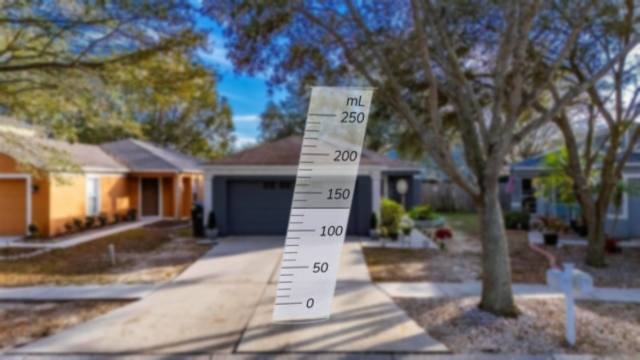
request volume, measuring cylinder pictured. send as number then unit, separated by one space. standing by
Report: 130 mL
